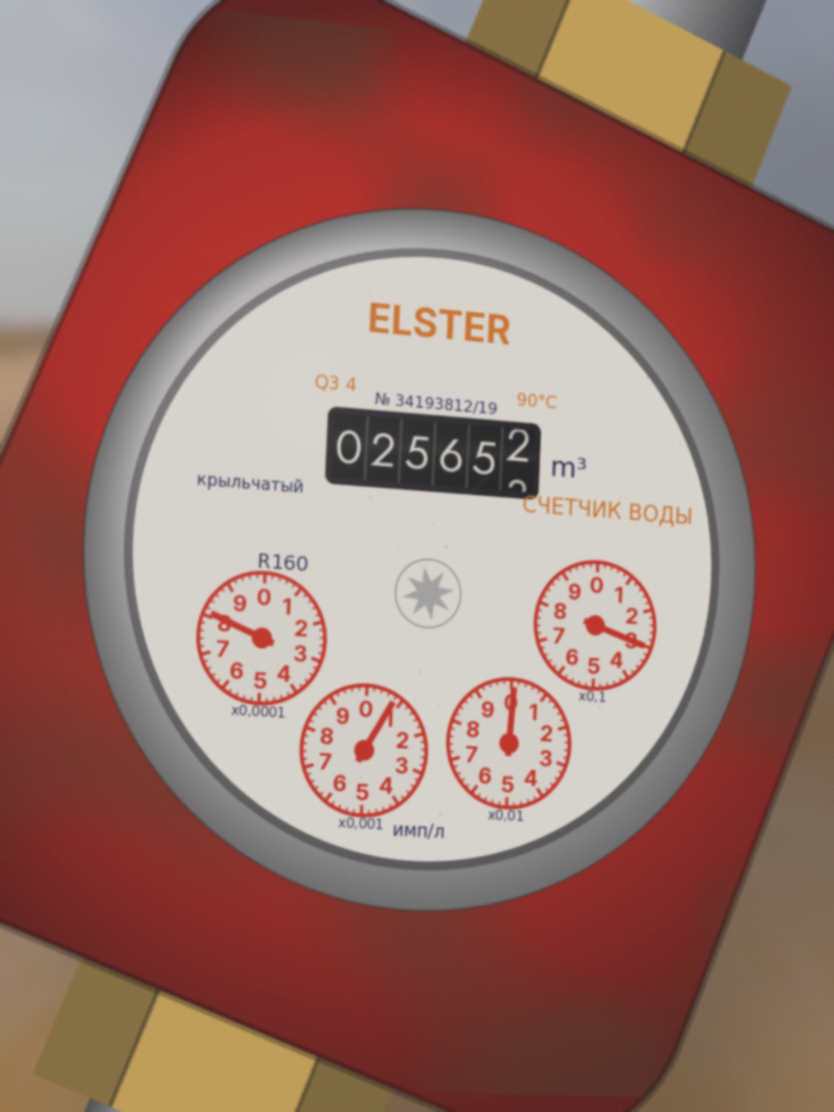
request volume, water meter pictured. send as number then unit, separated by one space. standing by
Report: 25652.3008 m³
